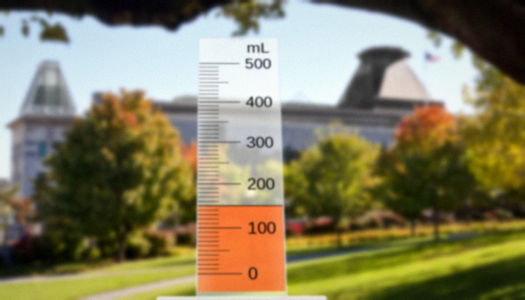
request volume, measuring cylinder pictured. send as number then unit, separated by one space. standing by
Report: 150 mL
